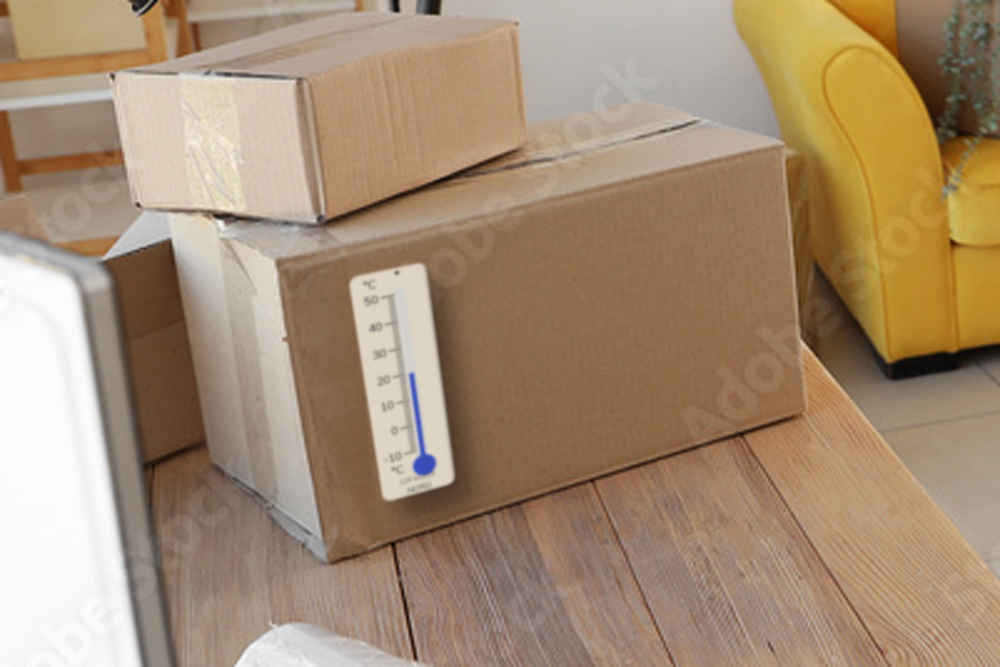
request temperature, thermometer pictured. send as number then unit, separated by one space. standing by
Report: 20 °C
